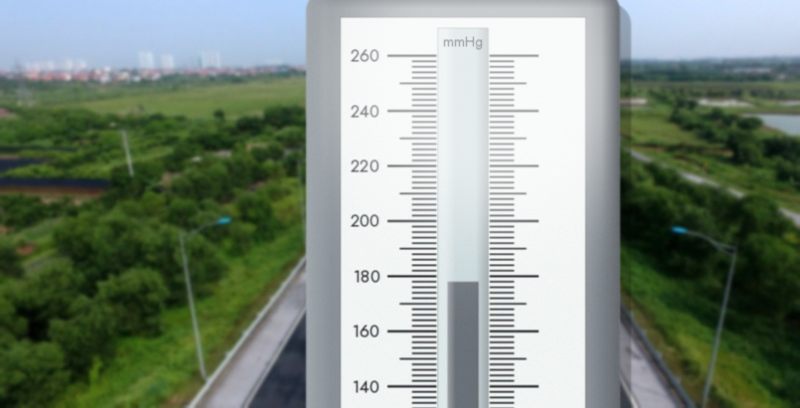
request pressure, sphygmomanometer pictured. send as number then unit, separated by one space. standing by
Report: 178 mmHg
